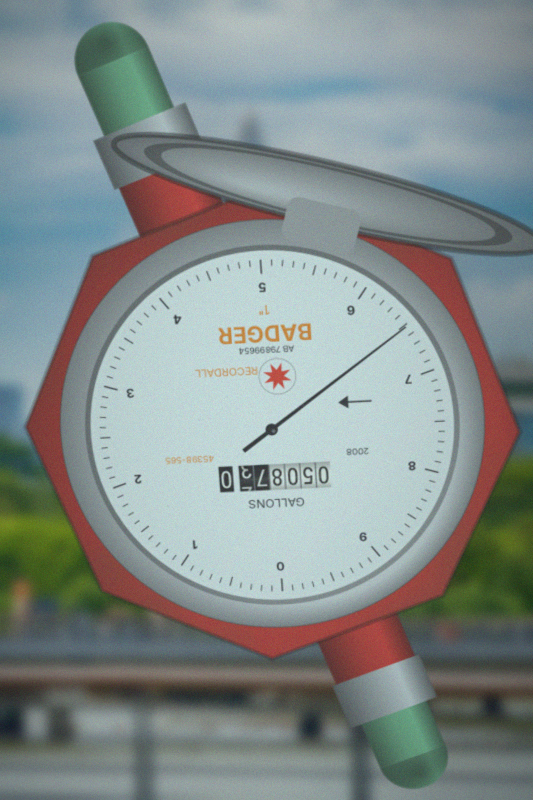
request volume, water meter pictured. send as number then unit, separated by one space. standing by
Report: 508726.5 gal
